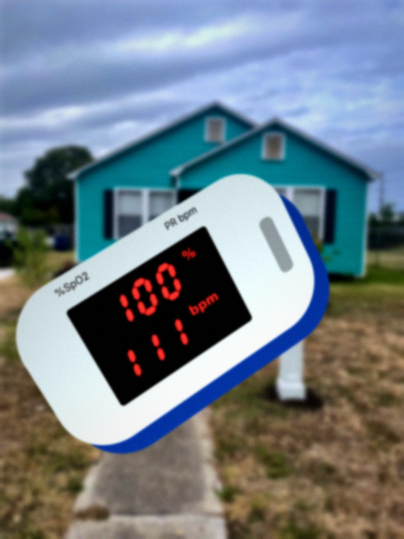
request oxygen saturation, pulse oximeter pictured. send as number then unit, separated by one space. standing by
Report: 100 %
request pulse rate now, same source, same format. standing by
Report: 111 bpm
